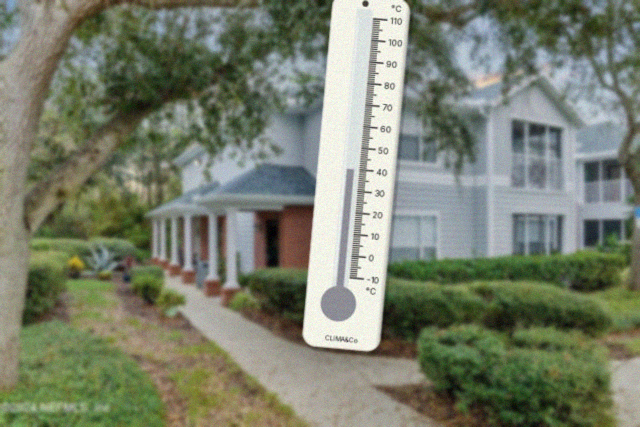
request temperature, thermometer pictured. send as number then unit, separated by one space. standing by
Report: 40 °C
